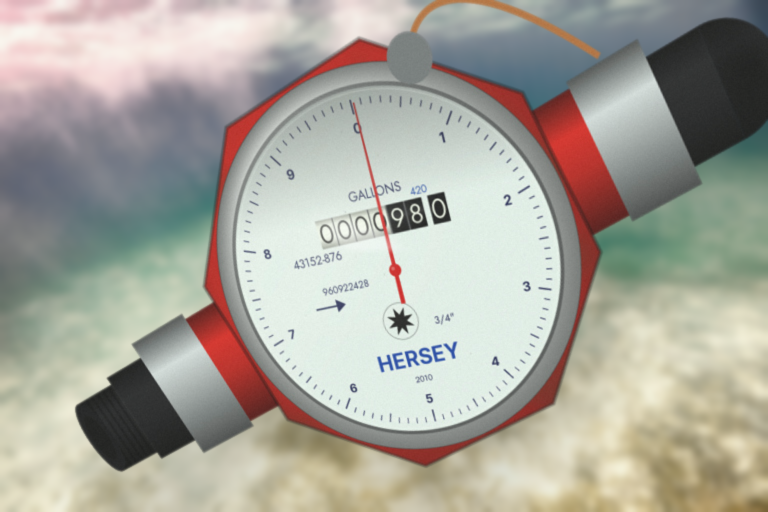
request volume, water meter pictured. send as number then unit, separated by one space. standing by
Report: 980.0 gal
